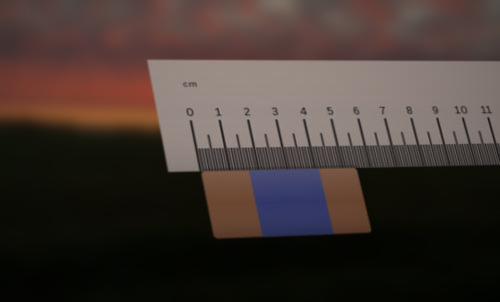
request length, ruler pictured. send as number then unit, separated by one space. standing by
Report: 5.5 cm
